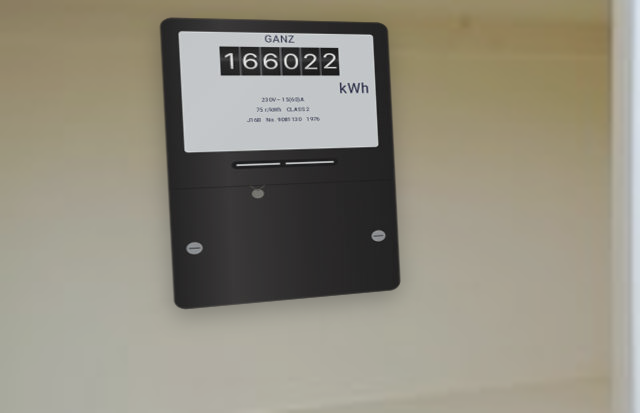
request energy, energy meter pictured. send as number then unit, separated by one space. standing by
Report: 166022 kWh
